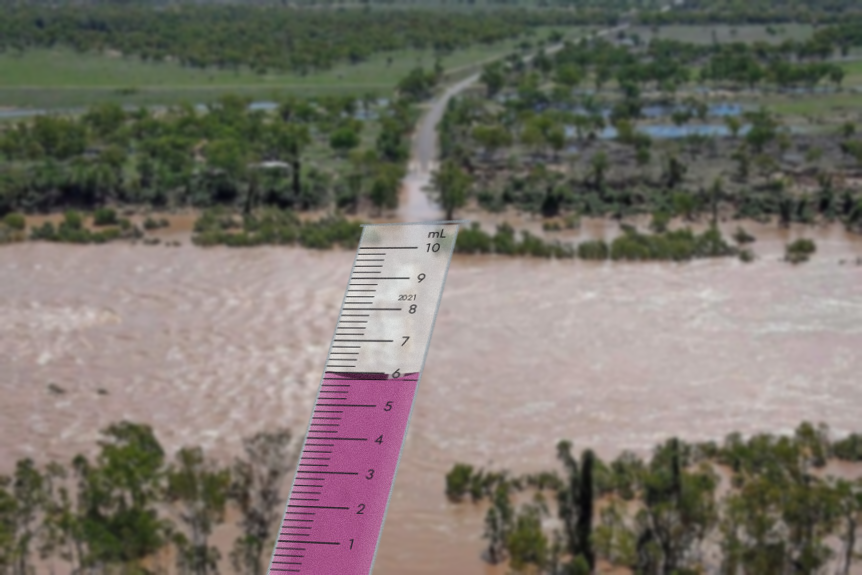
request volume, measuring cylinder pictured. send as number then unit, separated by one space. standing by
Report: 5.8 mL
